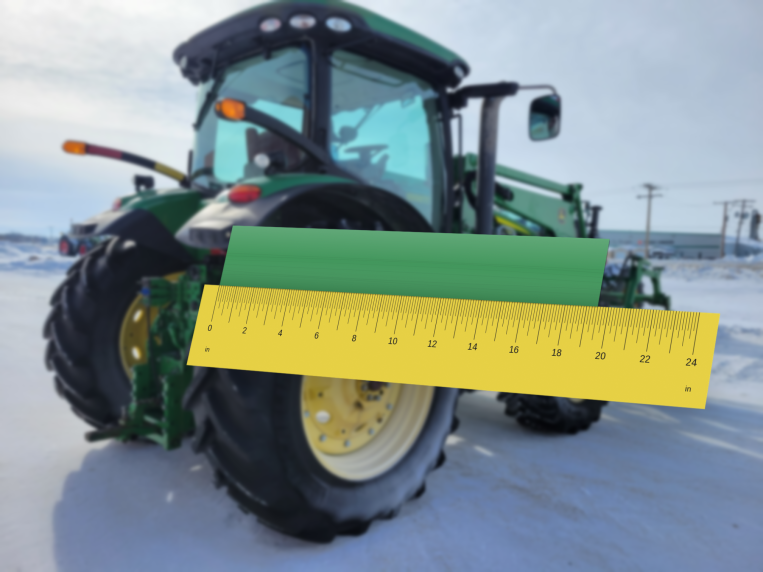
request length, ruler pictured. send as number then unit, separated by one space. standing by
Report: 19.5 in
